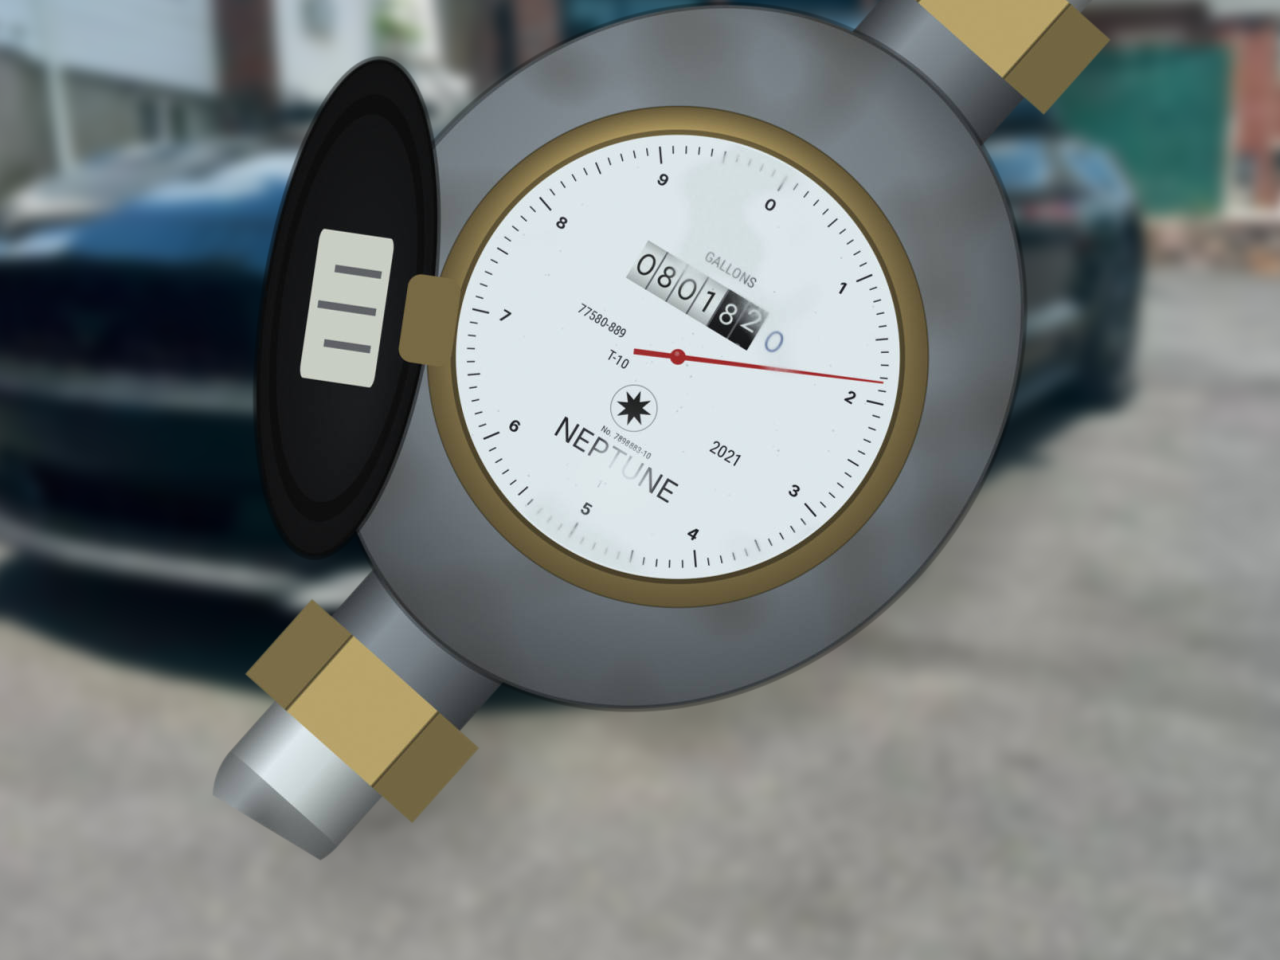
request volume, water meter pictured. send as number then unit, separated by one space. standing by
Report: 801821.8 gal
